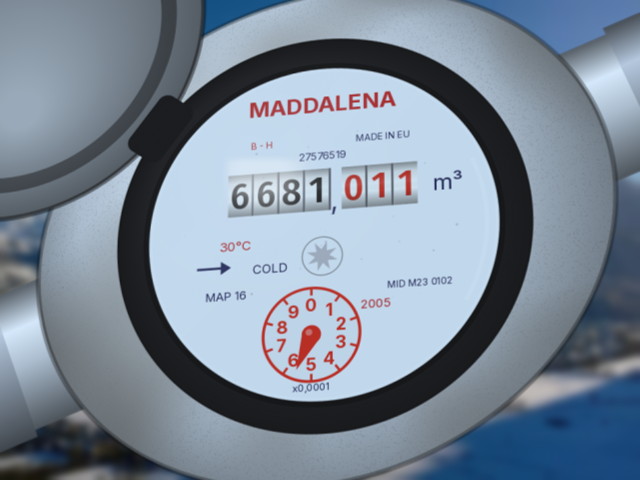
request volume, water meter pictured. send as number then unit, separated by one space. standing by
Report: 6681.0115 m³
